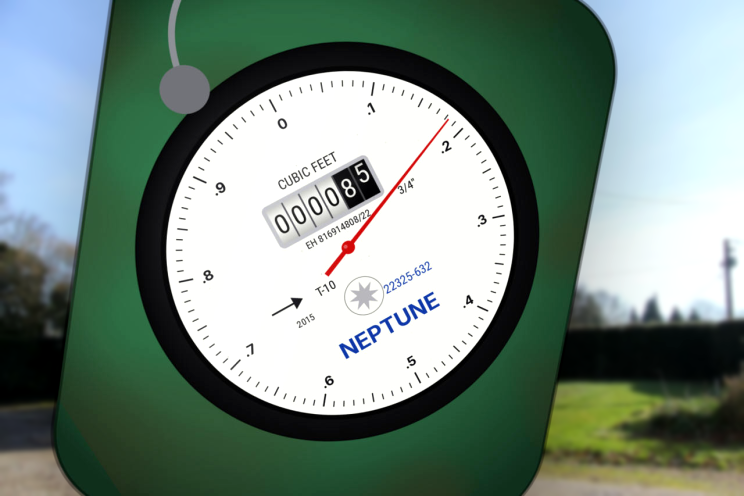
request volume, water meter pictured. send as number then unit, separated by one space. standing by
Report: 85.18 ft³
